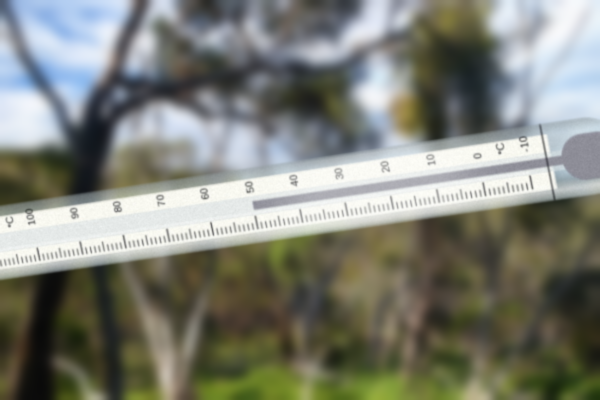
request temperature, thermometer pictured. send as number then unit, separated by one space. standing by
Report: 50 °C
